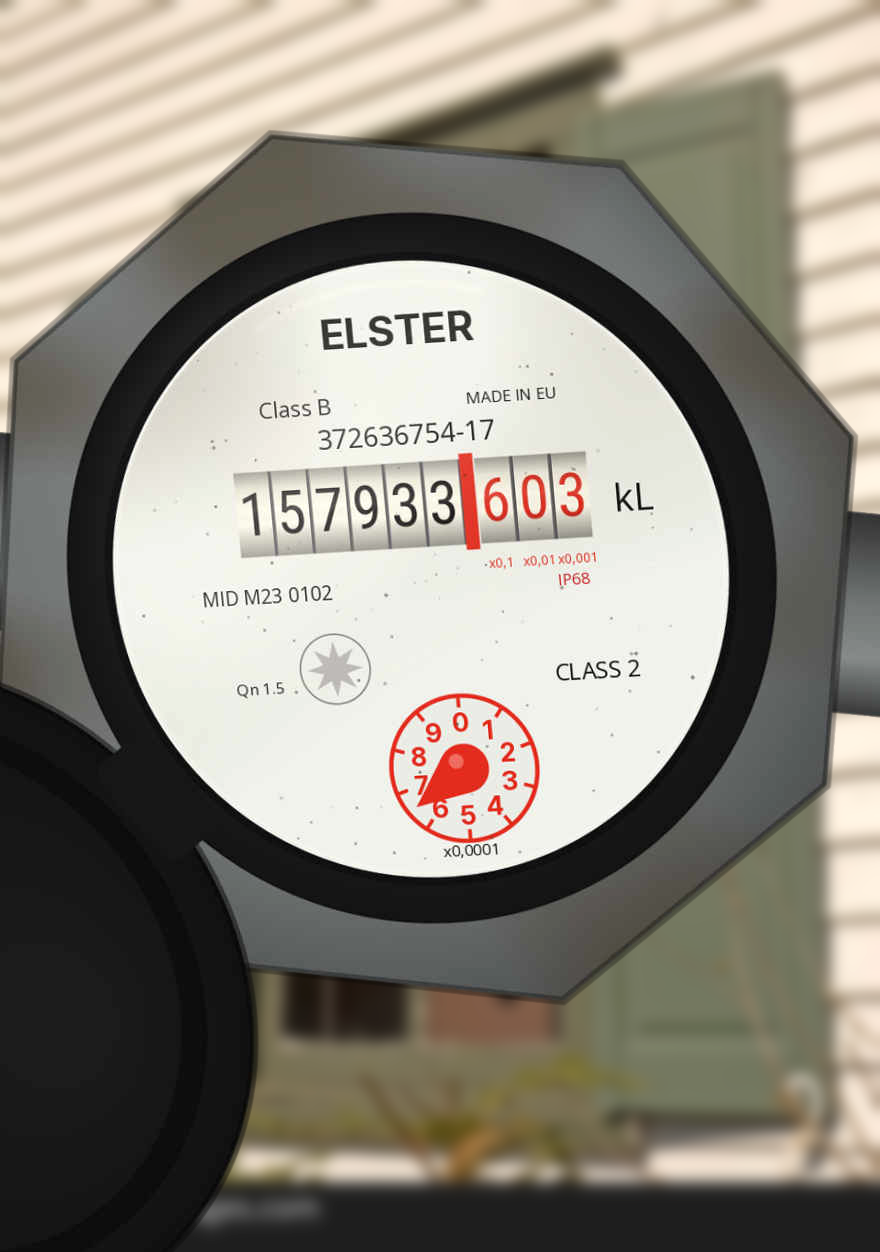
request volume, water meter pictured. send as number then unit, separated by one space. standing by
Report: 157933.6036 kL
